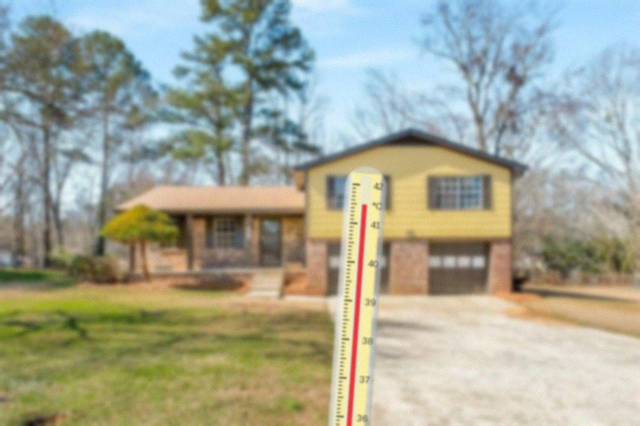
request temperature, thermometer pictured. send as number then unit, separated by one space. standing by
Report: 41.5 °C
